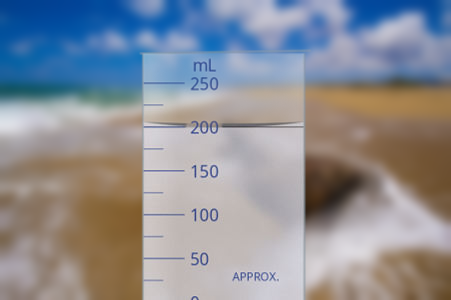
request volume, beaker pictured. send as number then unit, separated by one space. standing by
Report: 200 mL
